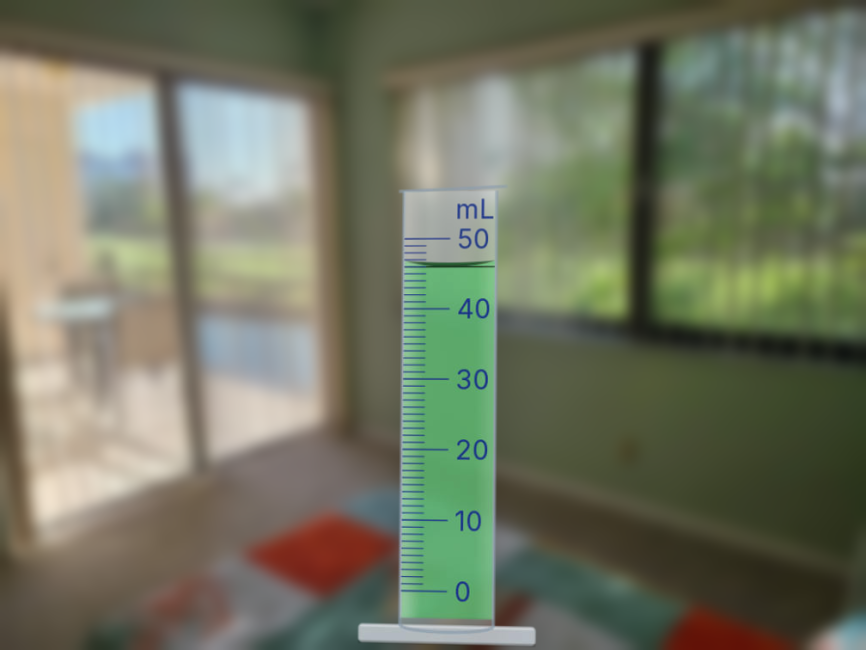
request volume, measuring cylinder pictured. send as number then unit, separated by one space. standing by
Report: 46 mL
